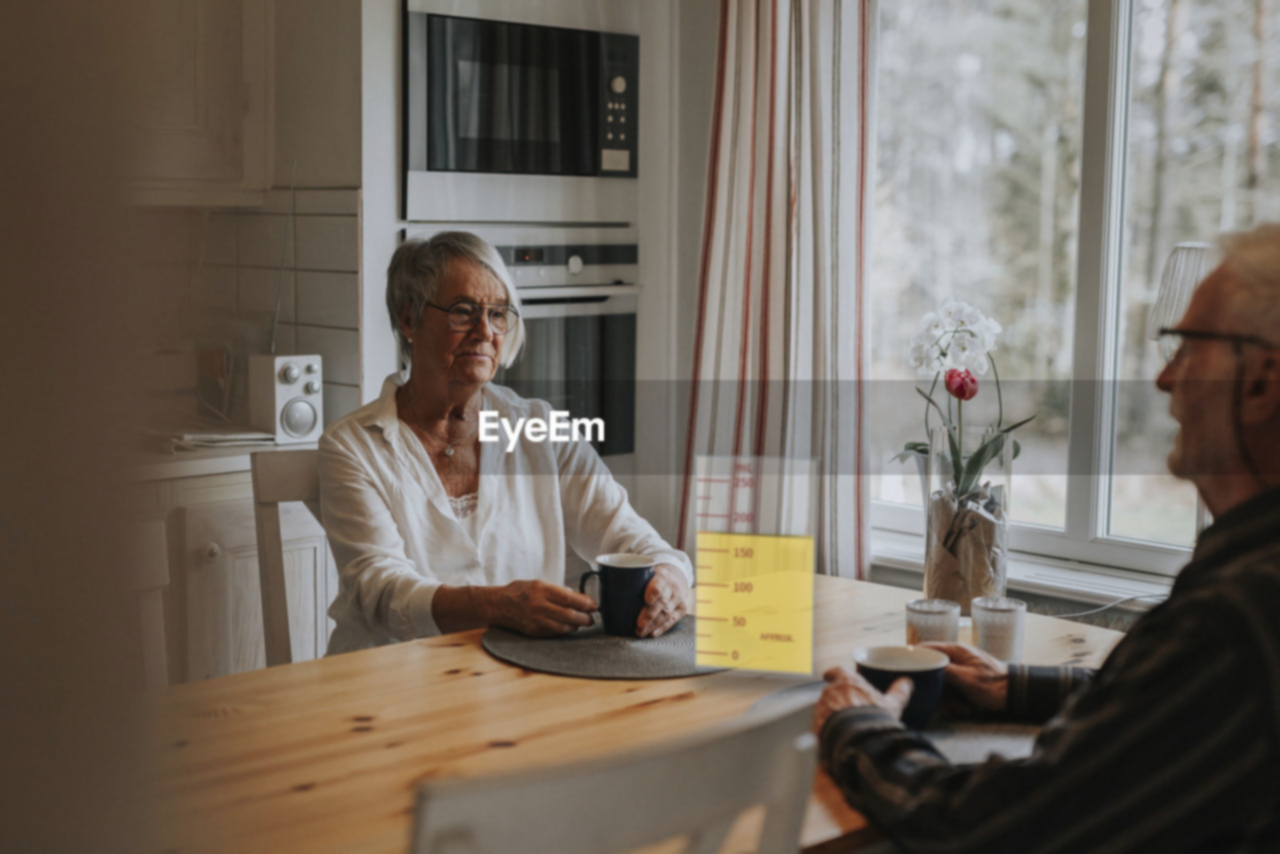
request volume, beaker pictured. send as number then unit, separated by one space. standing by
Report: 175 mL
